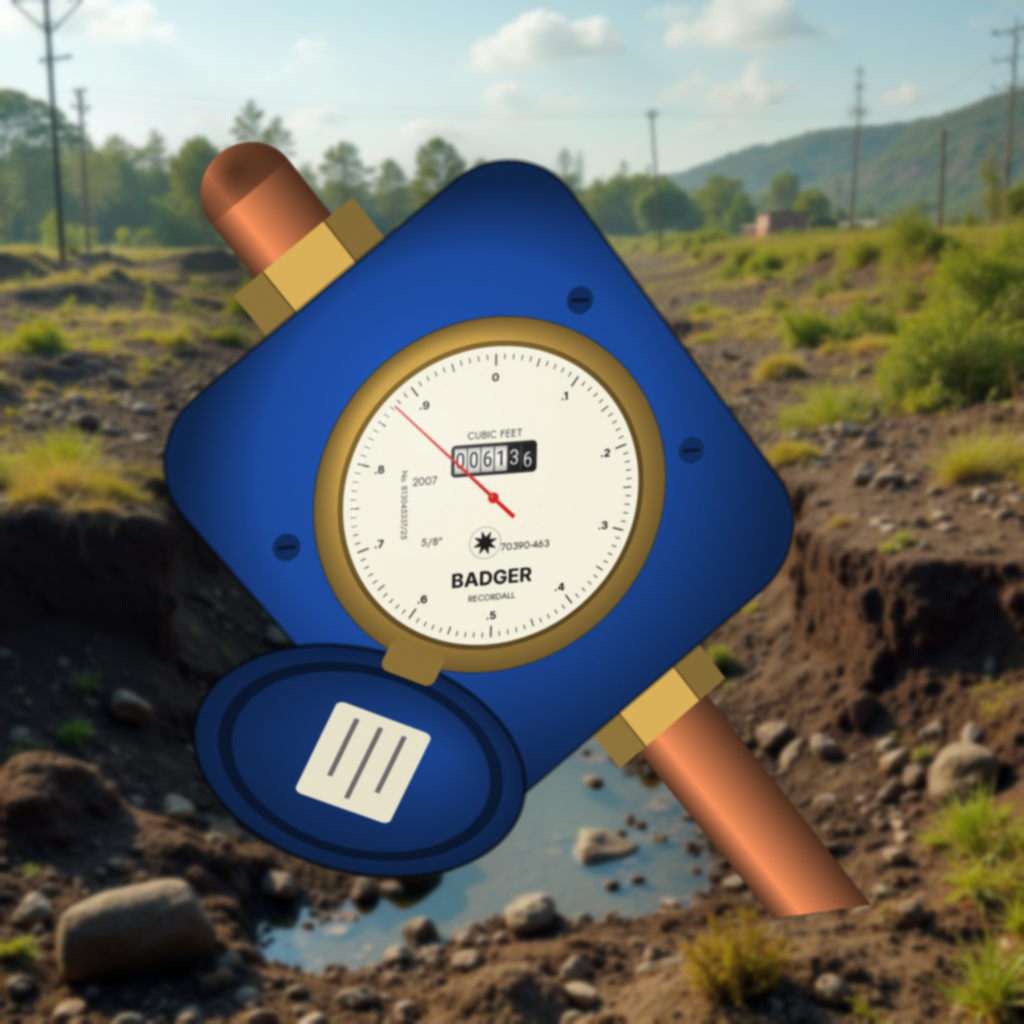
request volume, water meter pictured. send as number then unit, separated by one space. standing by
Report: 6135.87 ft³
